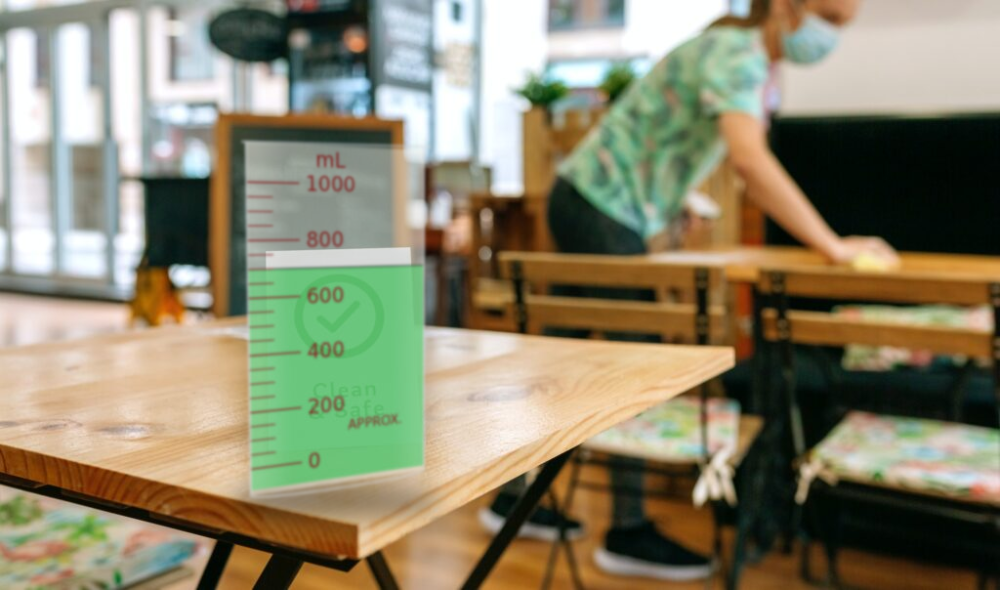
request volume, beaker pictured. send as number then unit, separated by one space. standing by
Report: 700 mL
